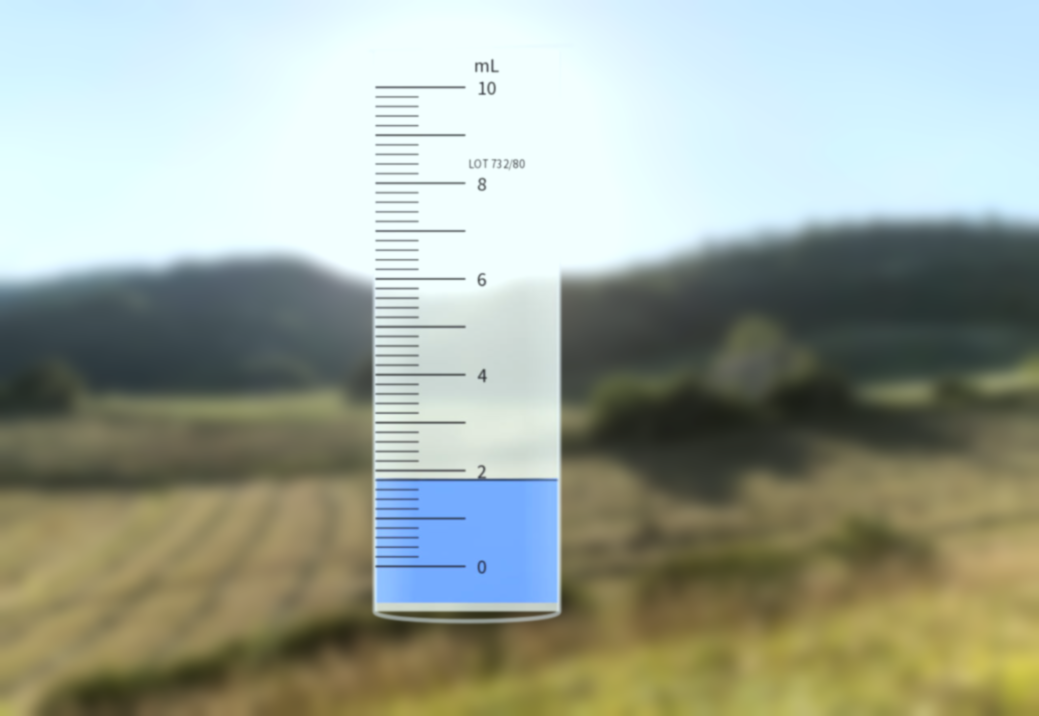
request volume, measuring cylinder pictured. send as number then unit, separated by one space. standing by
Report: 1.8 mL
